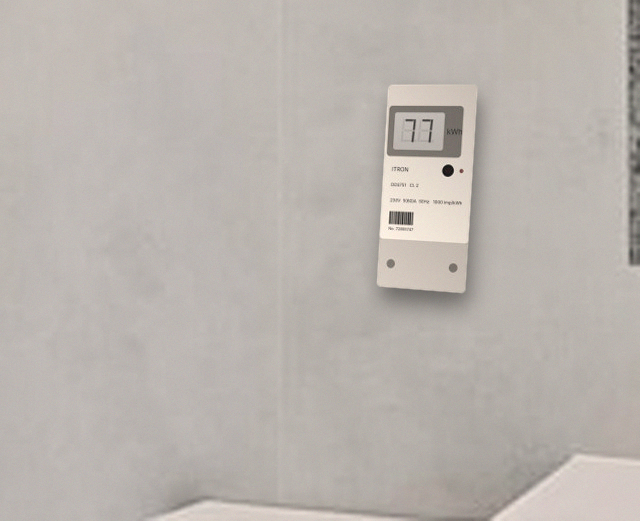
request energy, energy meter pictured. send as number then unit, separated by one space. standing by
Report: 77 kWh
